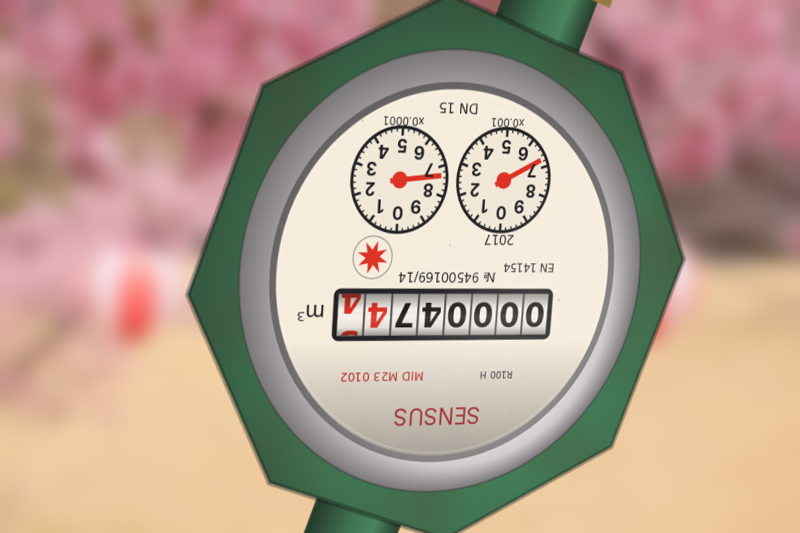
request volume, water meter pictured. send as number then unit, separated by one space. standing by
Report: 47.4367 m³
